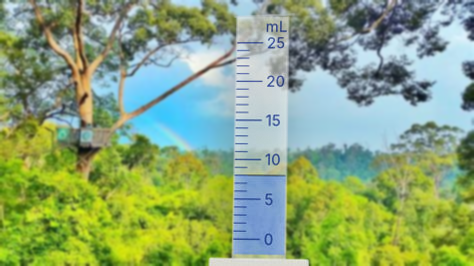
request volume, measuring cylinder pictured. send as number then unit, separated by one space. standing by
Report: 8 mL
